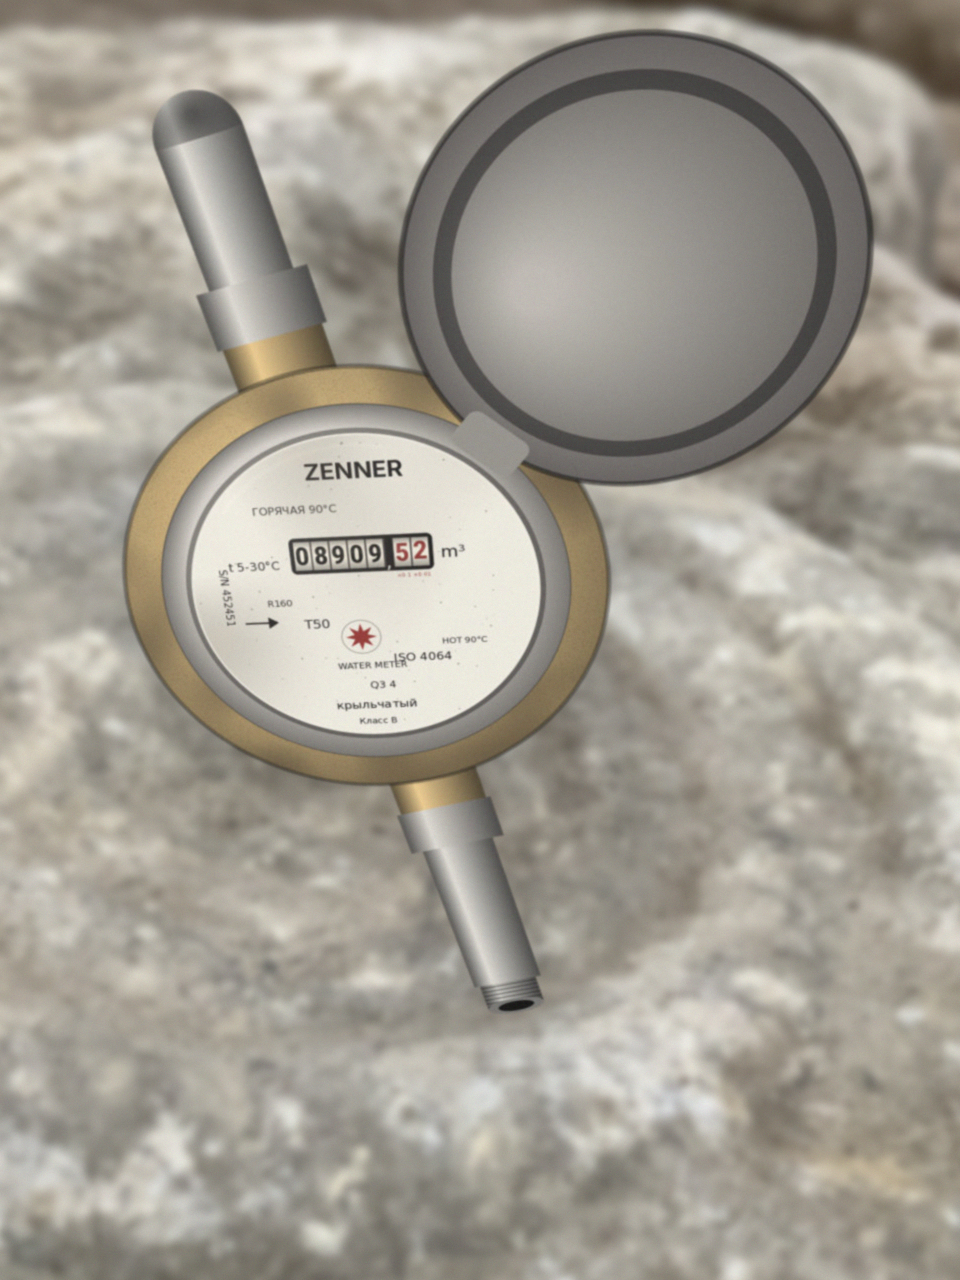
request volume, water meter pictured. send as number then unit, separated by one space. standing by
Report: 8909.52 m³
